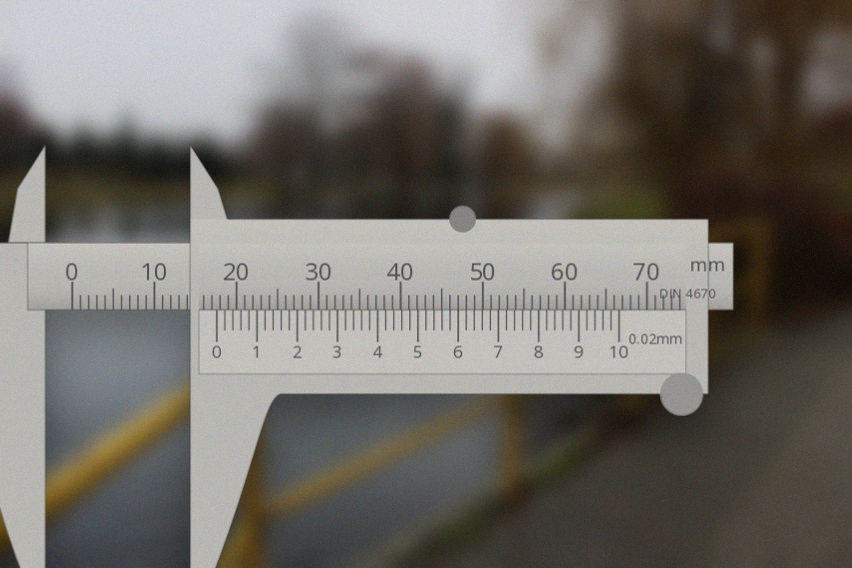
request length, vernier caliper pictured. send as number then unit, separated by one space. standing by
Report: 17.6 mm
